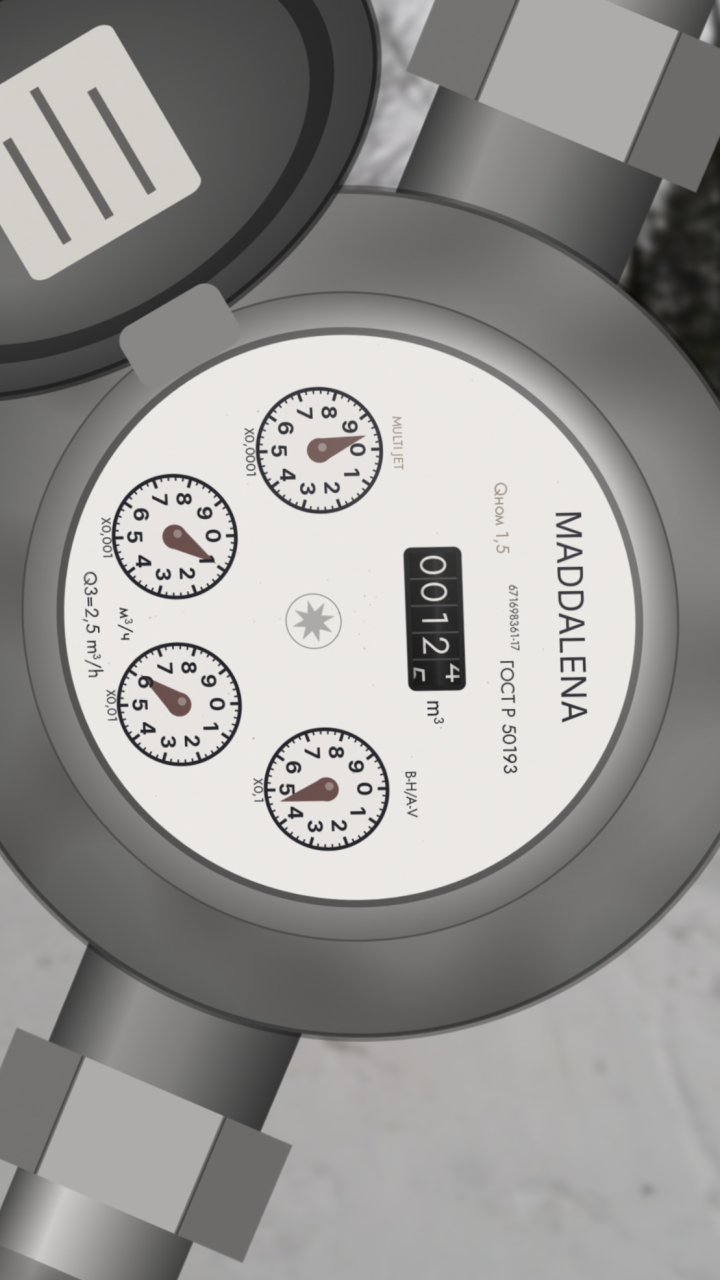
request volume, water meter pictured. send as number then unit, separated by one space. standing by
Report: 124.4609 m³
